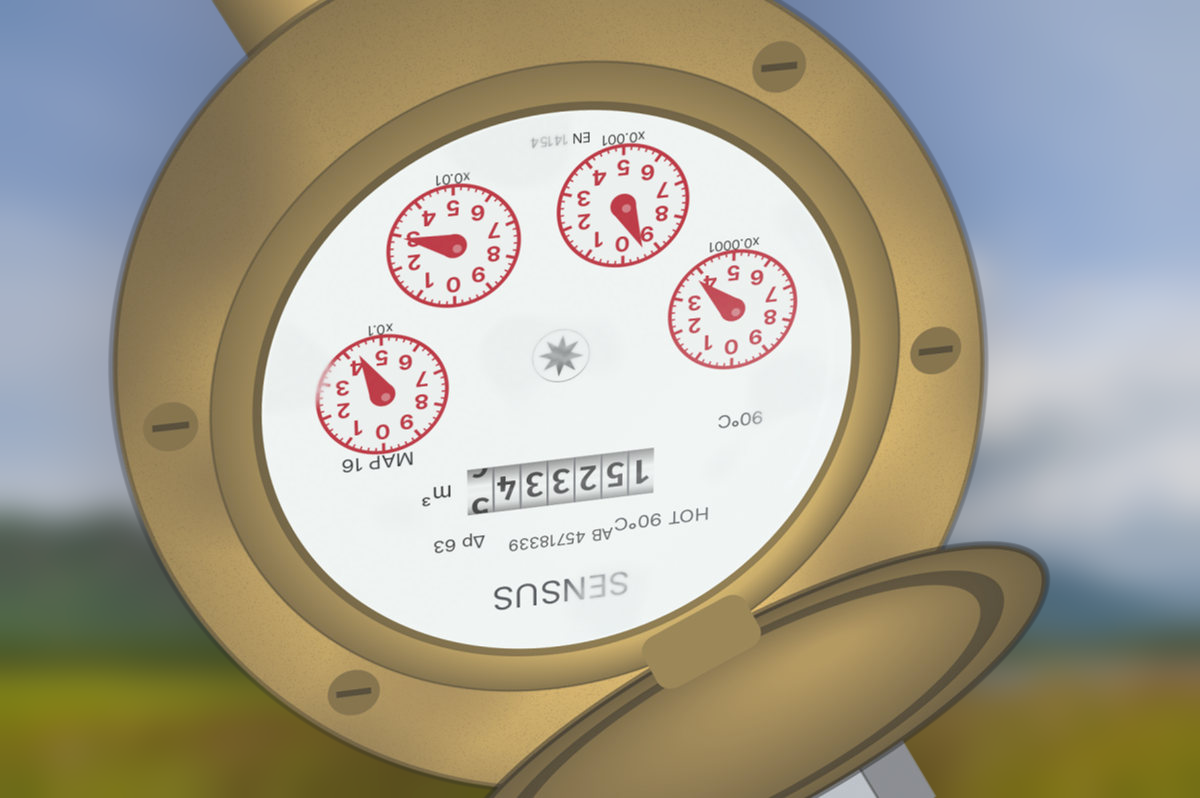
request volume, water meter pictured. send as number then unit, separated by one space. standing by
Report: 1523345.4293 m³
